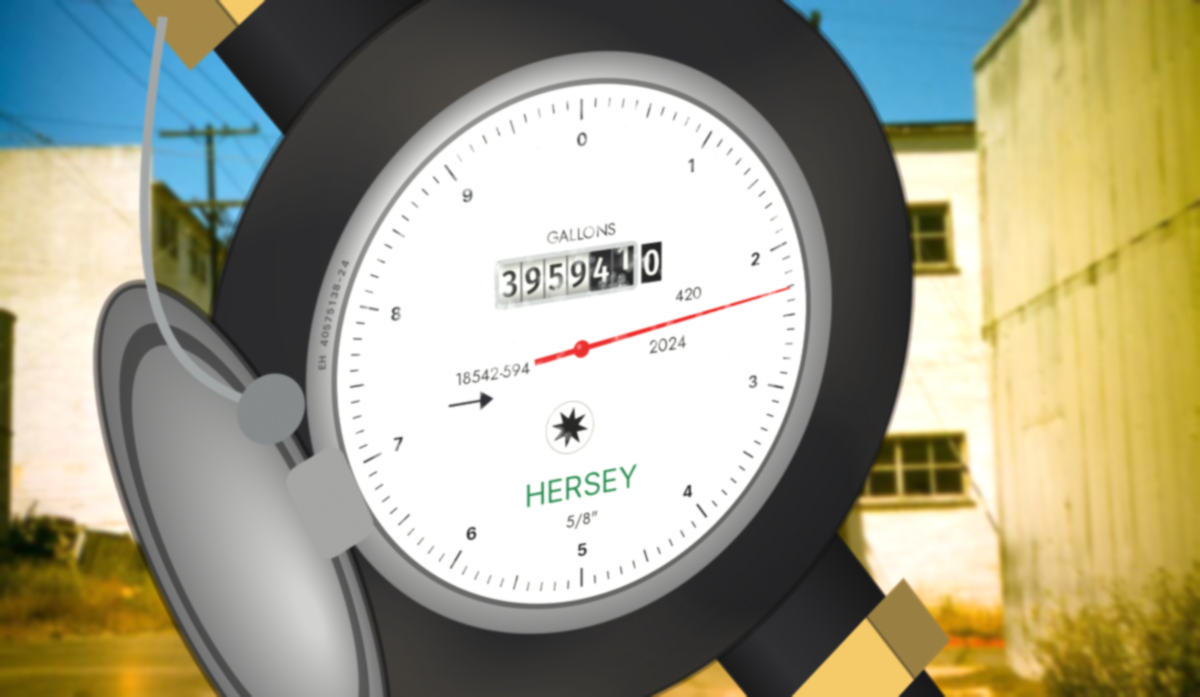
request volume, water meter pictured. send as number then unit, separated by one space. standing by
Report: 3959412.3 gal
